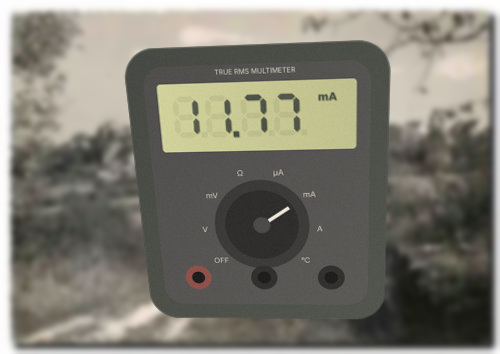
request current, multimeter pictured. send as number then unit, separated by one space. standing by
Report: 11.77 mA
